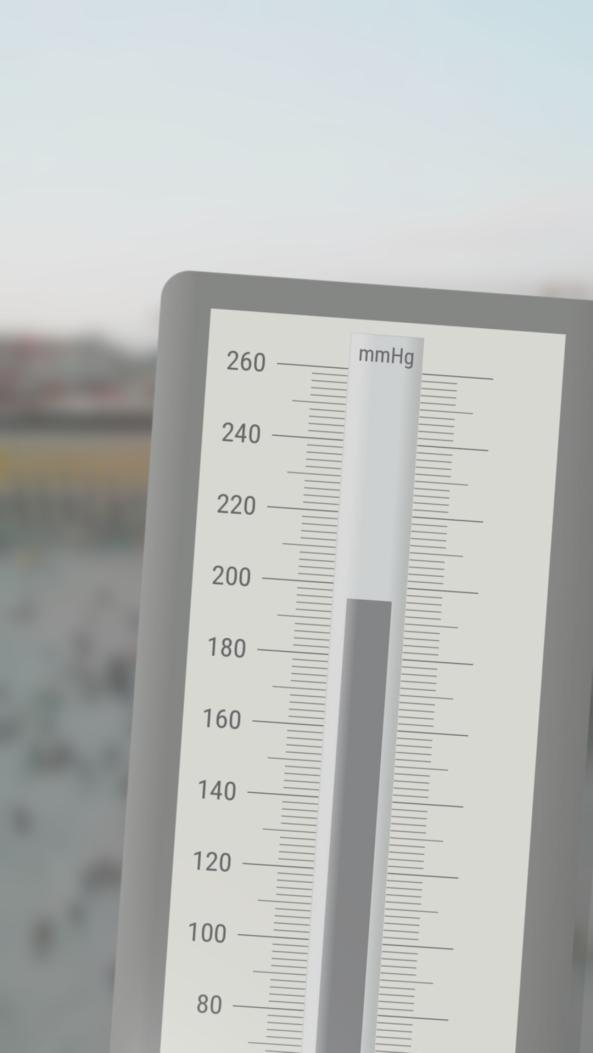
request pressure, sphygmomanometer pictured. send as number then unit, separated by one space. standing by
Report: 196 mmHg
